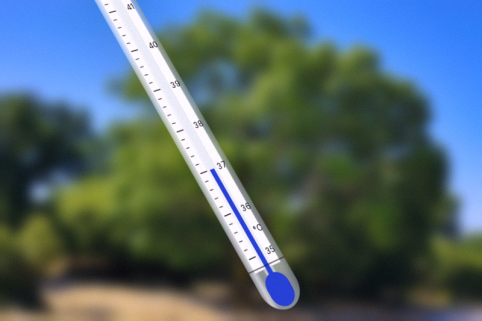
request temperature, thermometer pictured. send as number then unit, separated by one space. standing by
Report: 37 °C
